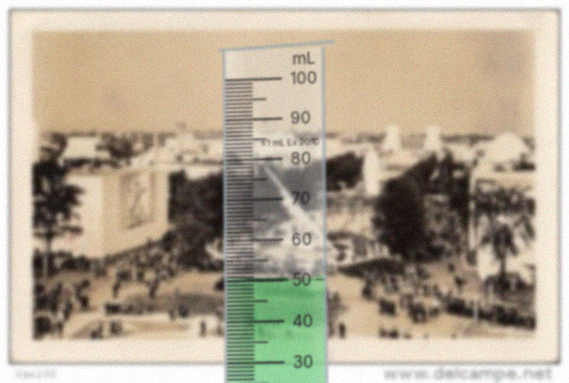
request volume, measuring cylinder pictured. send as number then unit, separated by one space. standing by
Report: 50 mL
